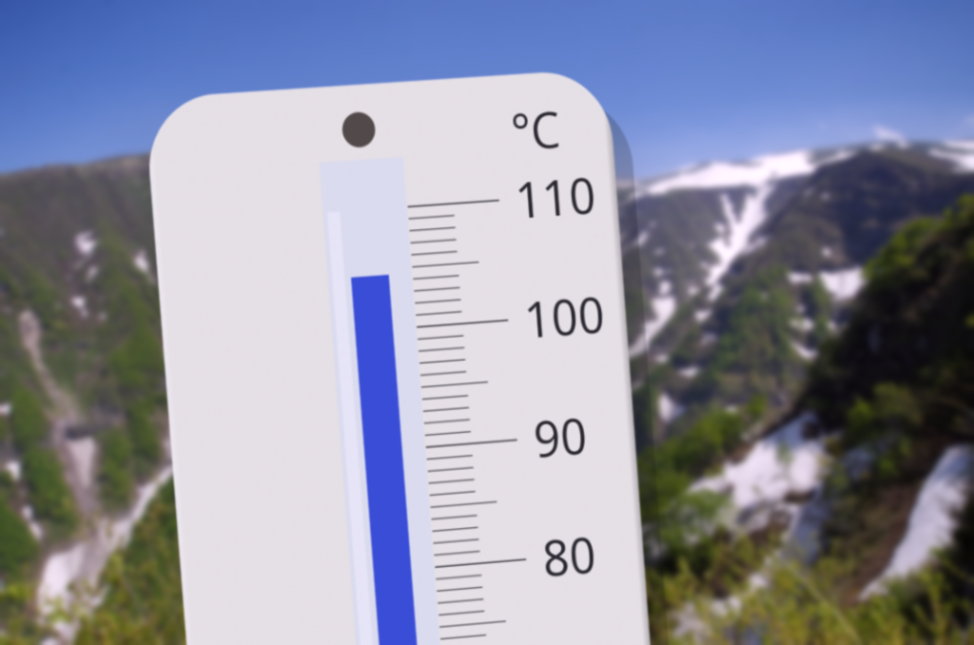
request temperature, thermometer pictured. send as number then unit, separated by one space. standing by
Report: 104.5 °C
